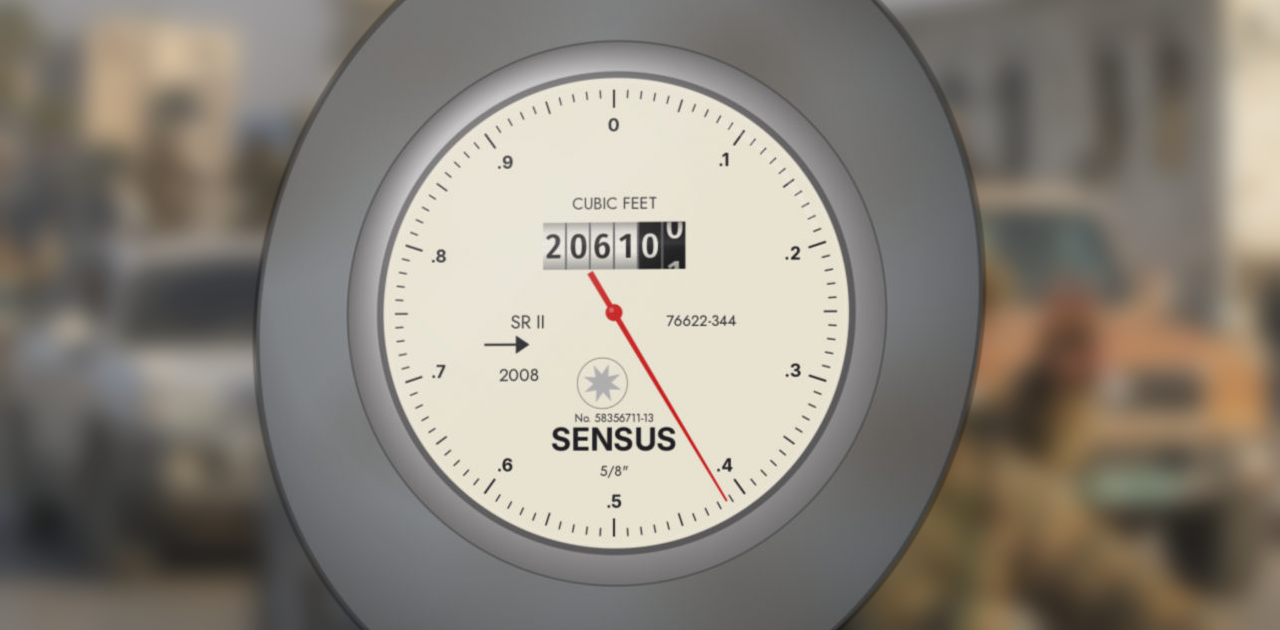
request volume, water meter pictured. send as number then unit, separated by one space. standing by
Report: 206100.41 ft³
